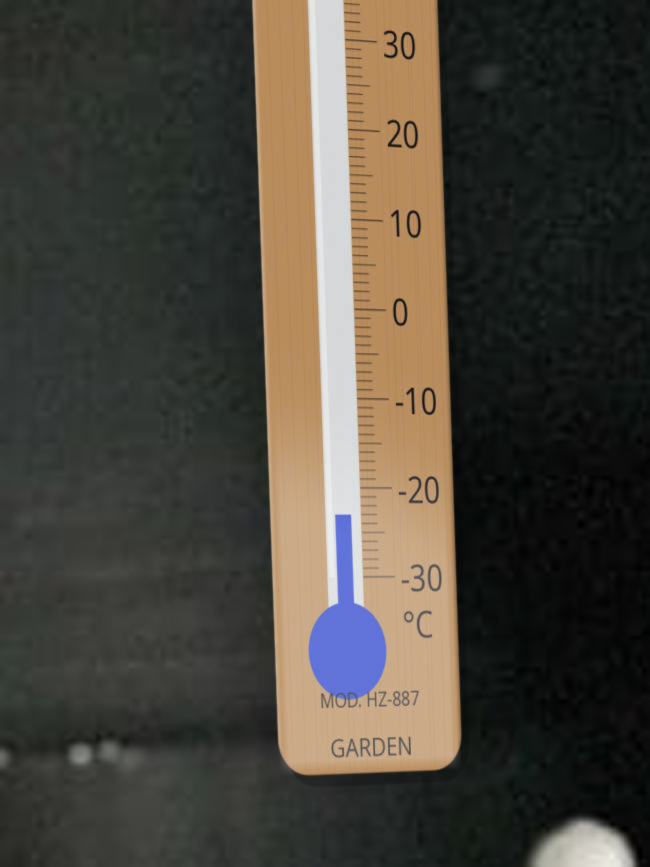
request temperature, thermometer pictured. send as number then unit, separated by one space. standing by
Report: -23 °C
